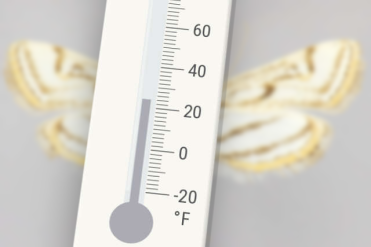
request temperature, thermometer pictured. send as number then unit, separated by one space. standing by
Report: 24 °F
